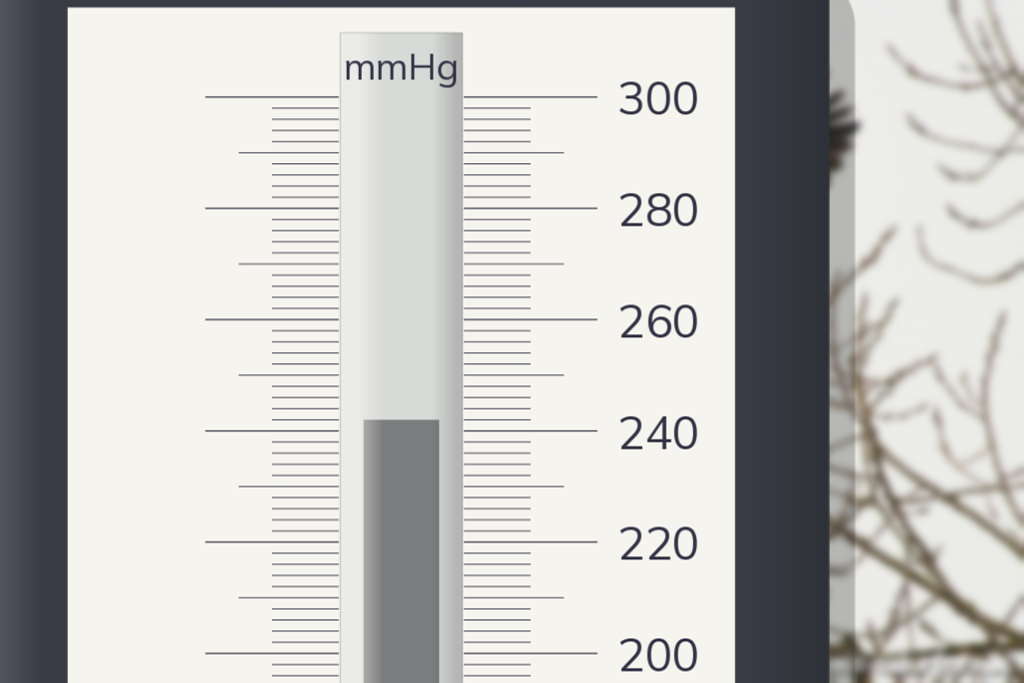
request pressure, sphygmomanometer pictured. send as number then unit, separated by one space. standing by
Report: 242 mmHg
